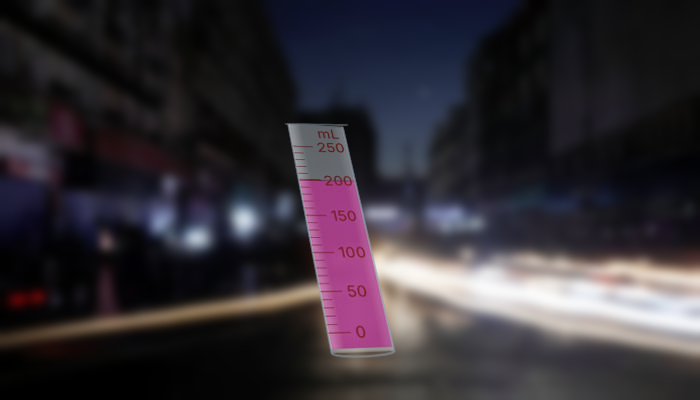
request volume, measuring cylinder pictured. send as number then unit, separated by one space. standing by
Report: 200 mL
